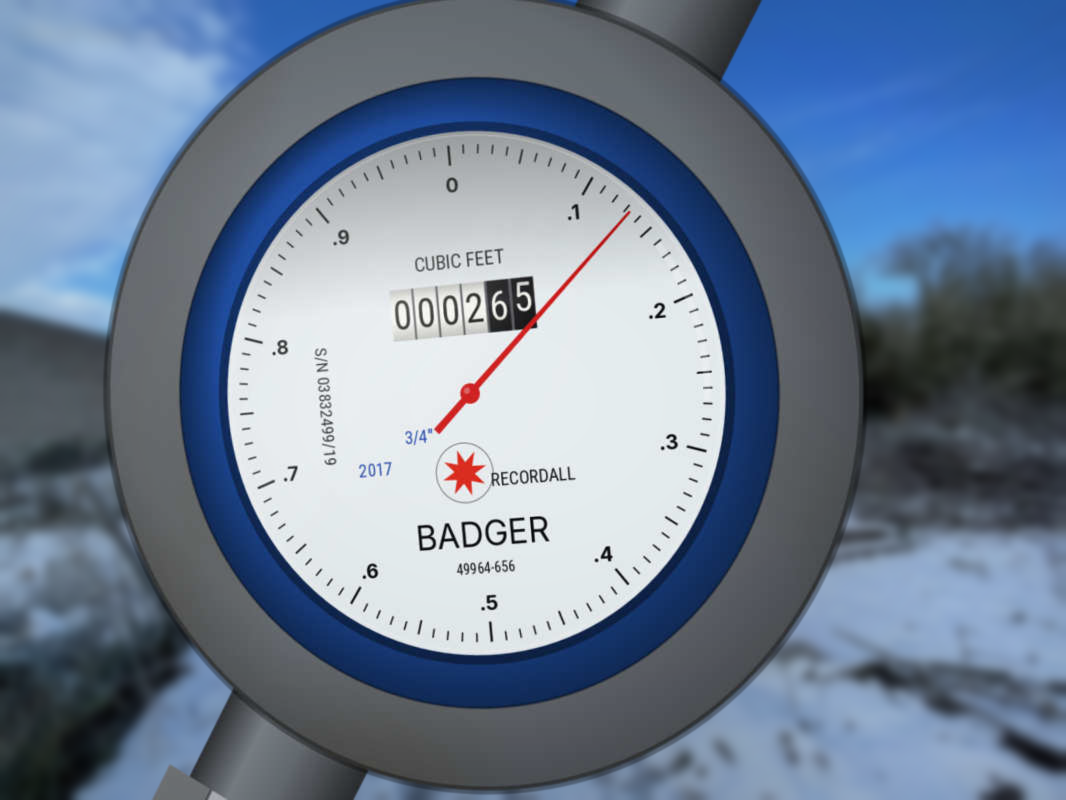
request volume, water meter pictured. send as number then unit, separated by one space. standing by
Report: 265.13 ft³
